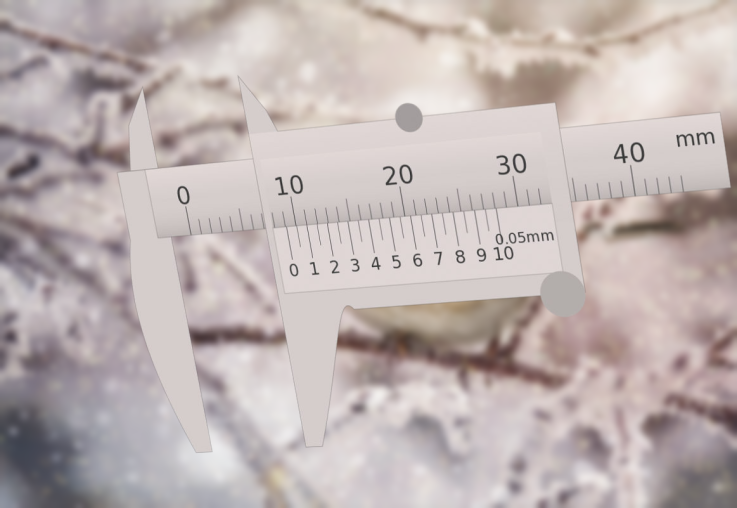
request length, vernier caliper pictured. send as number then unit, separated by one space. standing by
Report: 9.1 mm
